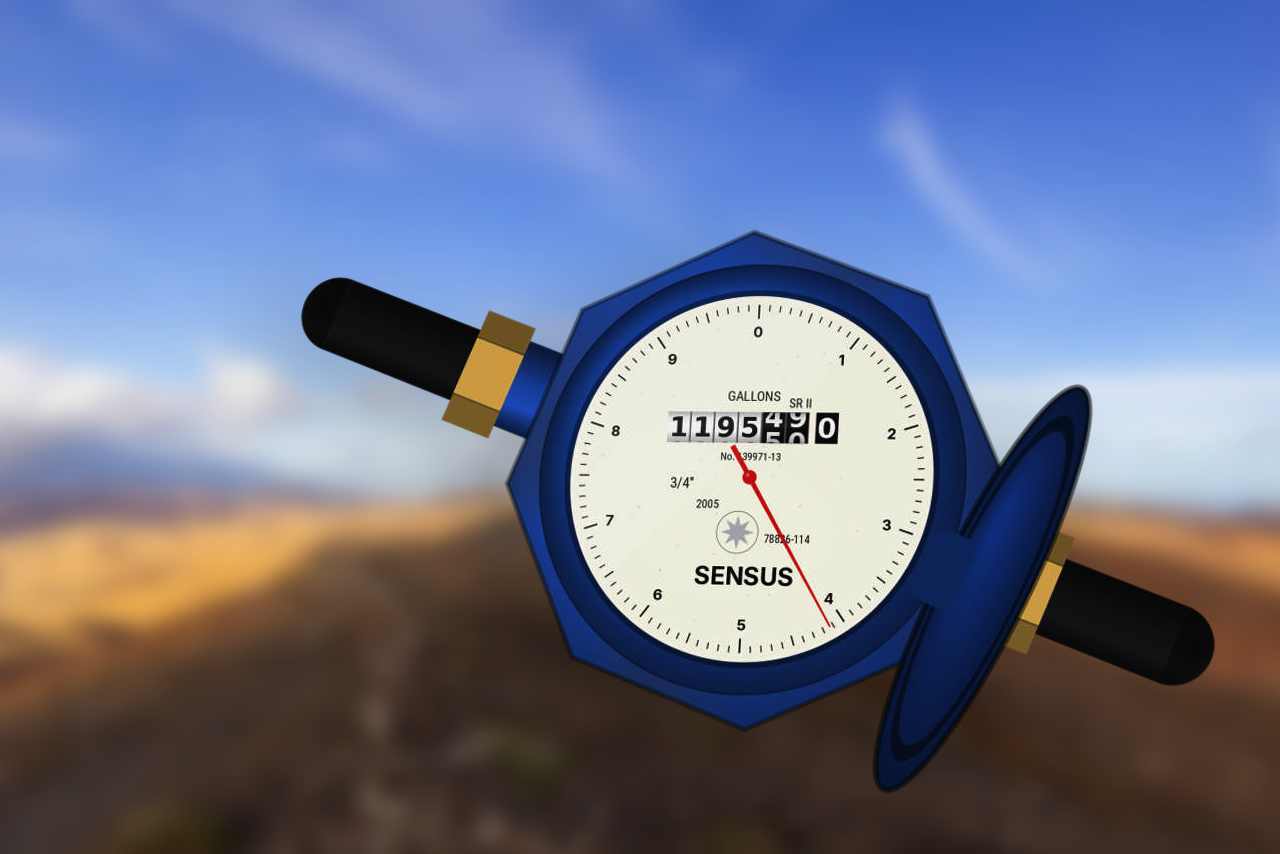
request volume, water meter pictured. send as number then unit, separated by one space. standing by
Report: 1195494.1 gal
